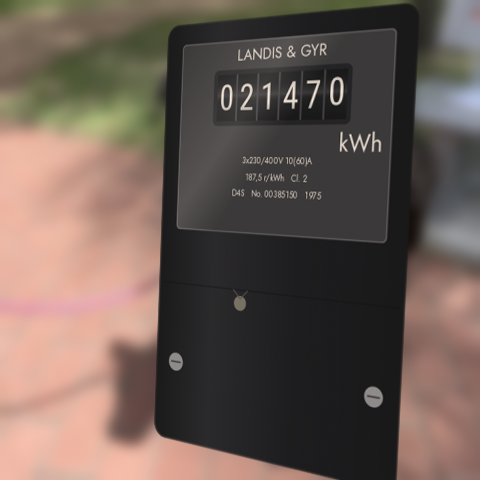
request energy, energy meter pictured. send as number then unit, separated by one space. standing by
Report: 21470 kWh
